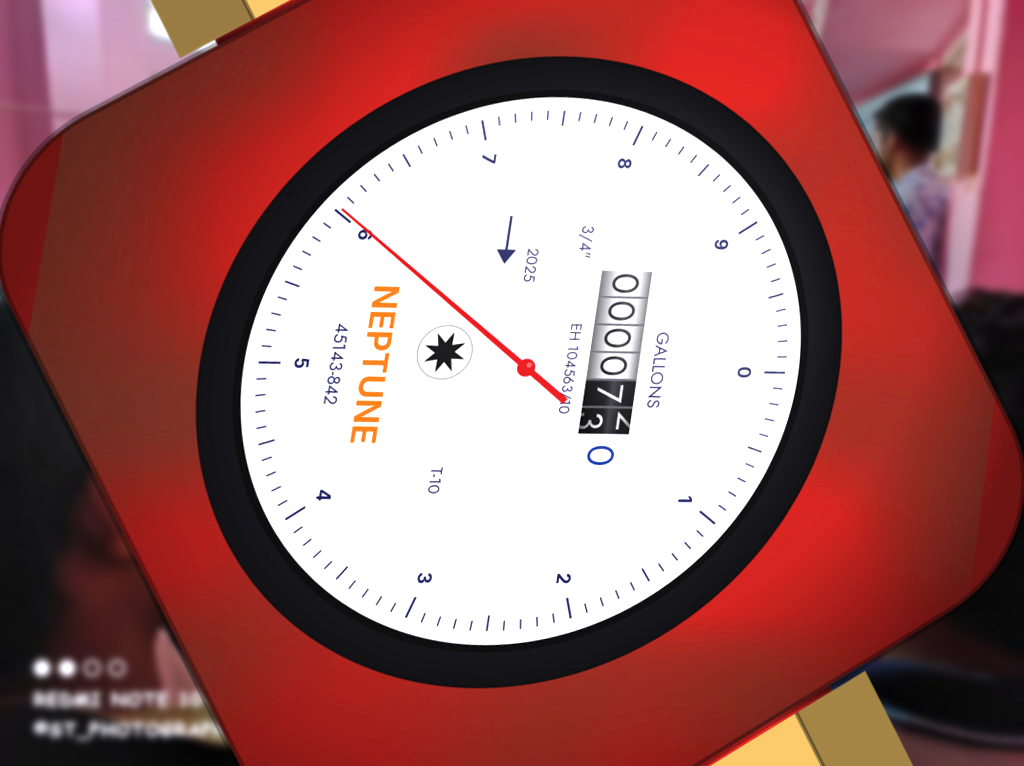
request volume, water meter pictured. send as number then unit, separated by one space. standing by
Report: 726.0 gal
